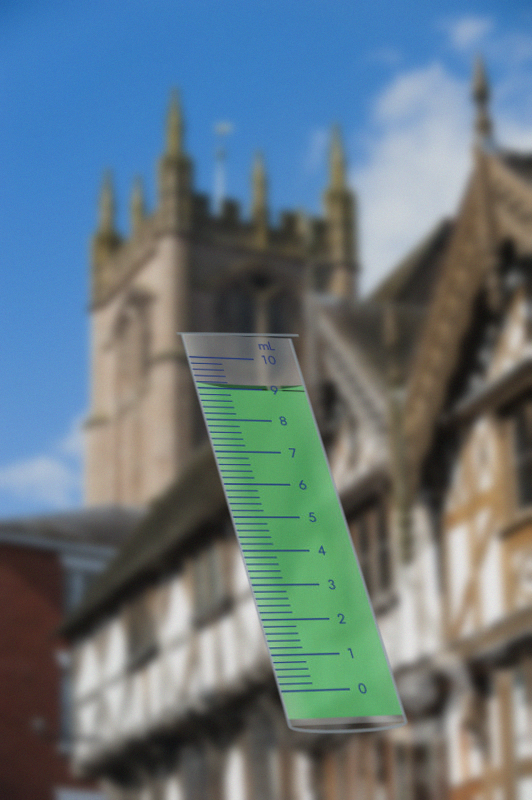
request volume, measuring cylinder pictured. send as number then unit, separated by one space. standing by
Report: 9 mL
